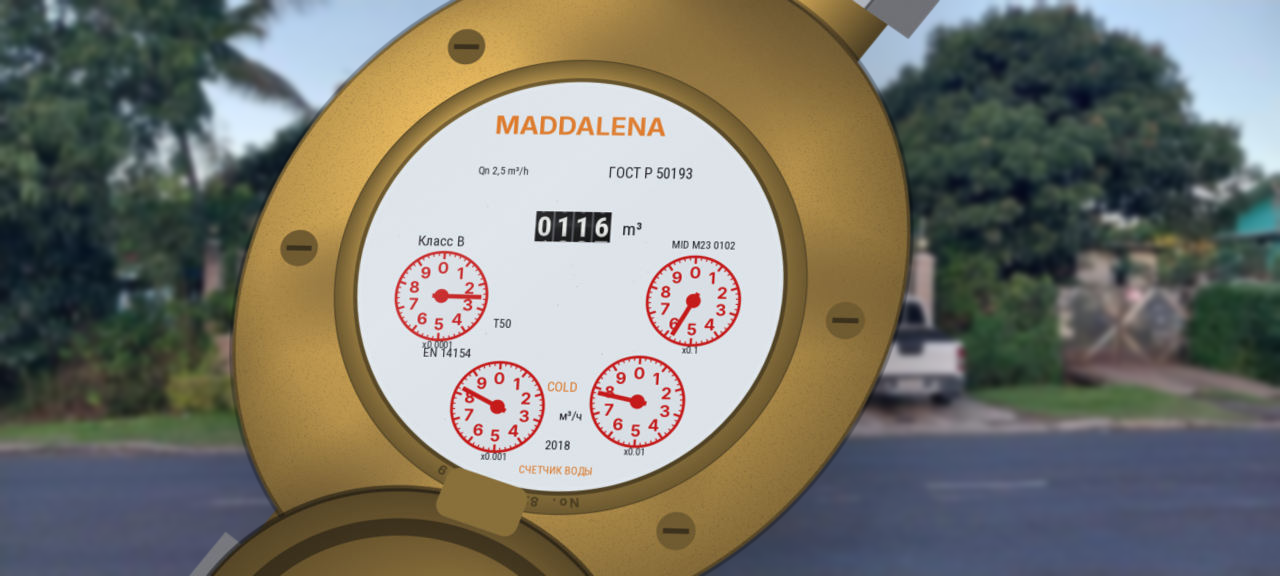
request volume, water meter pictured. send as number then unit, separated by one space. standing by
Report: 116.5782 m³
